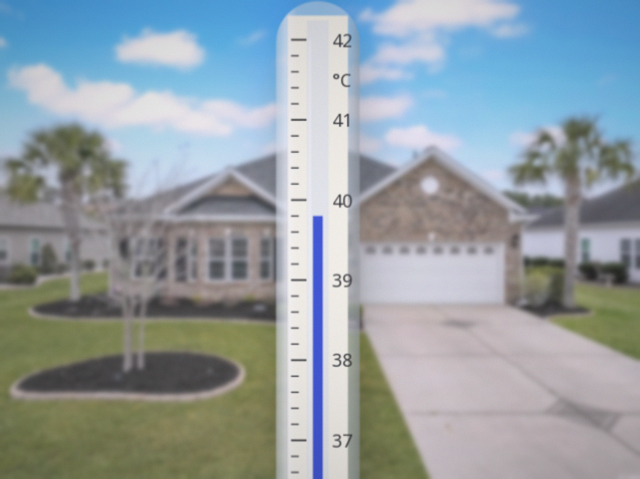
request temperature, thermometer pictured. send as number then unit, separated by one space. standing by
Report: 39.8 °C
